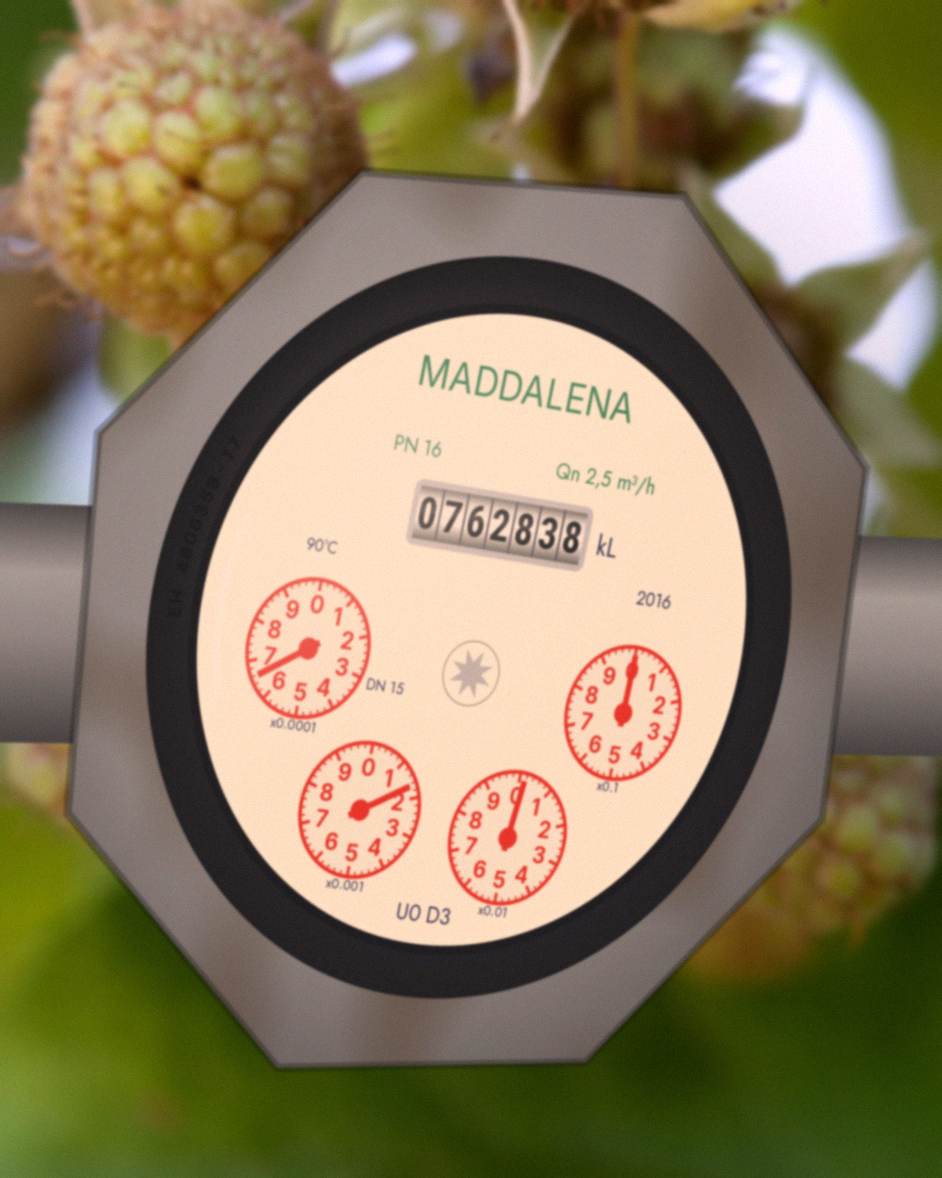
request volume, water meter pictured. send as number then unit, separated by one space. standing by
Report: 762838.0016 kL
